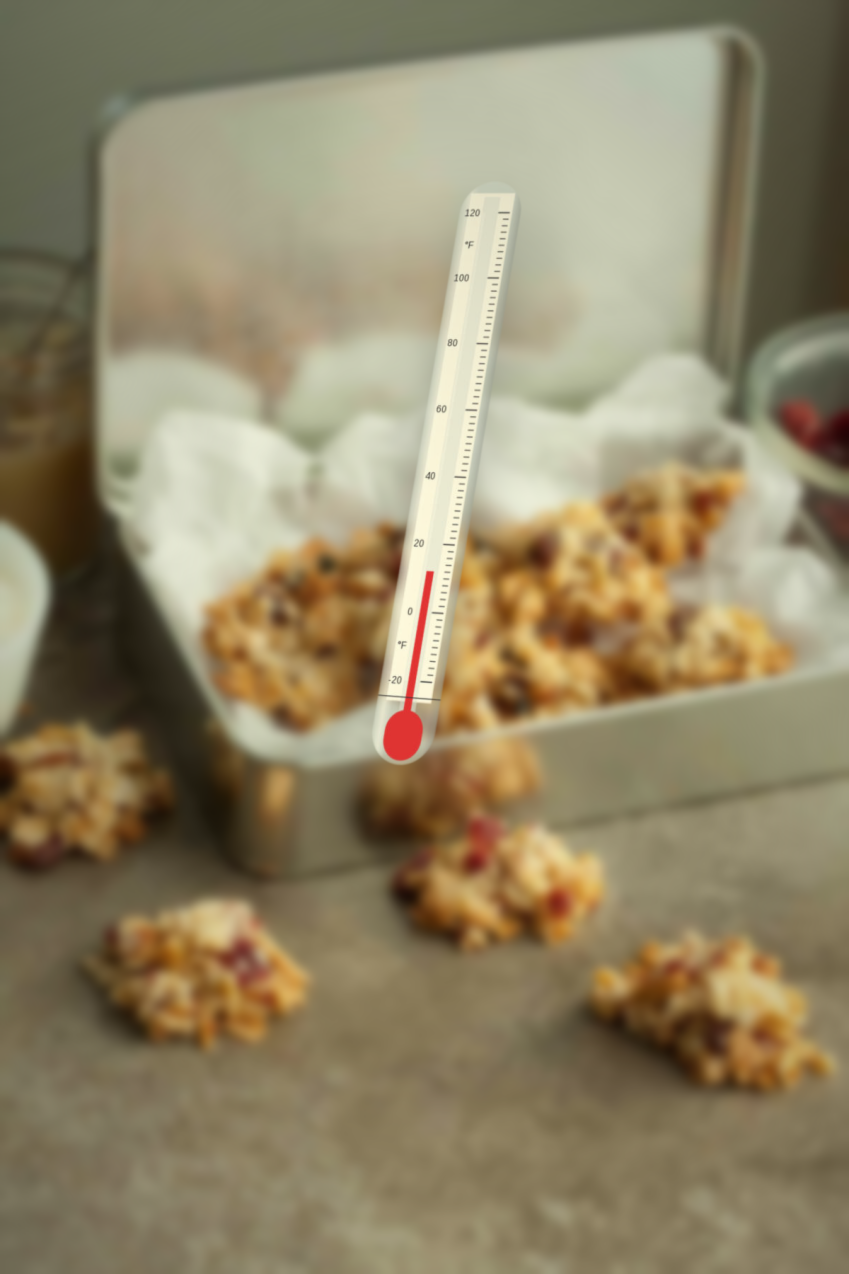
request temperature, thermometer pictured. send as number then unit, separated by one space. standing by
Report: 12 °F
